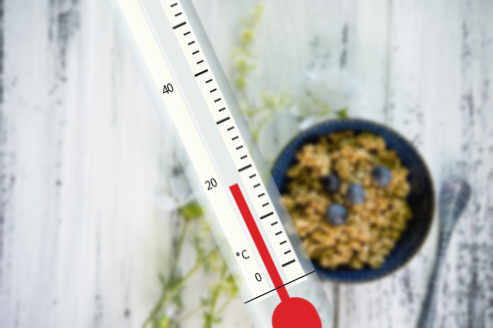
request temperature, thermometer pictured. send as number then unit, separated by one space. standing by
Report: 18 °C
